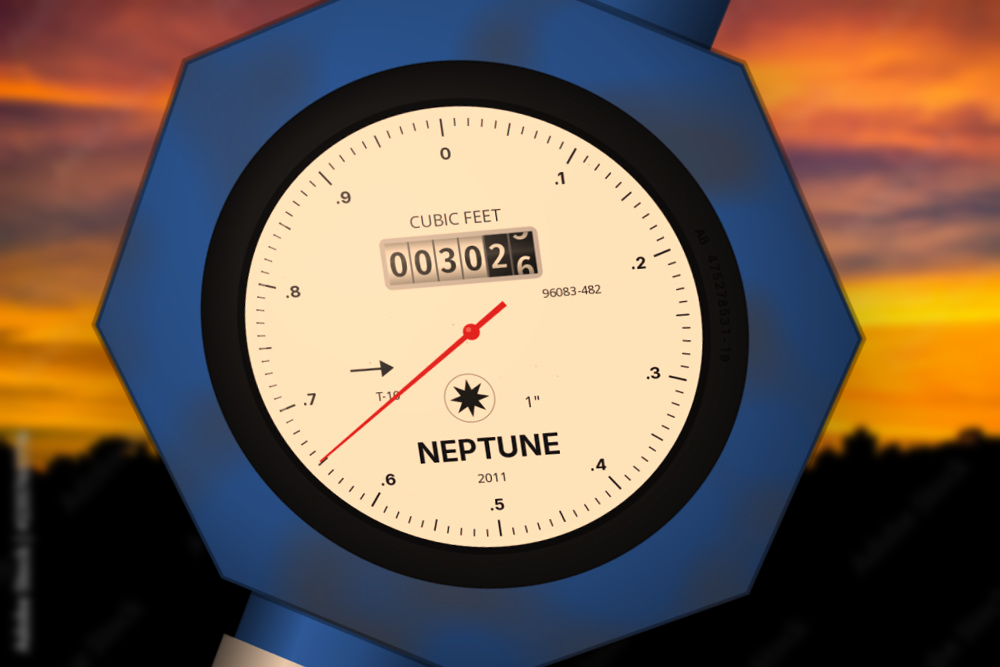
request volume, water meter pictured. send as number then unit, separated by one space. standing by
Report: 3025.65 ft³
